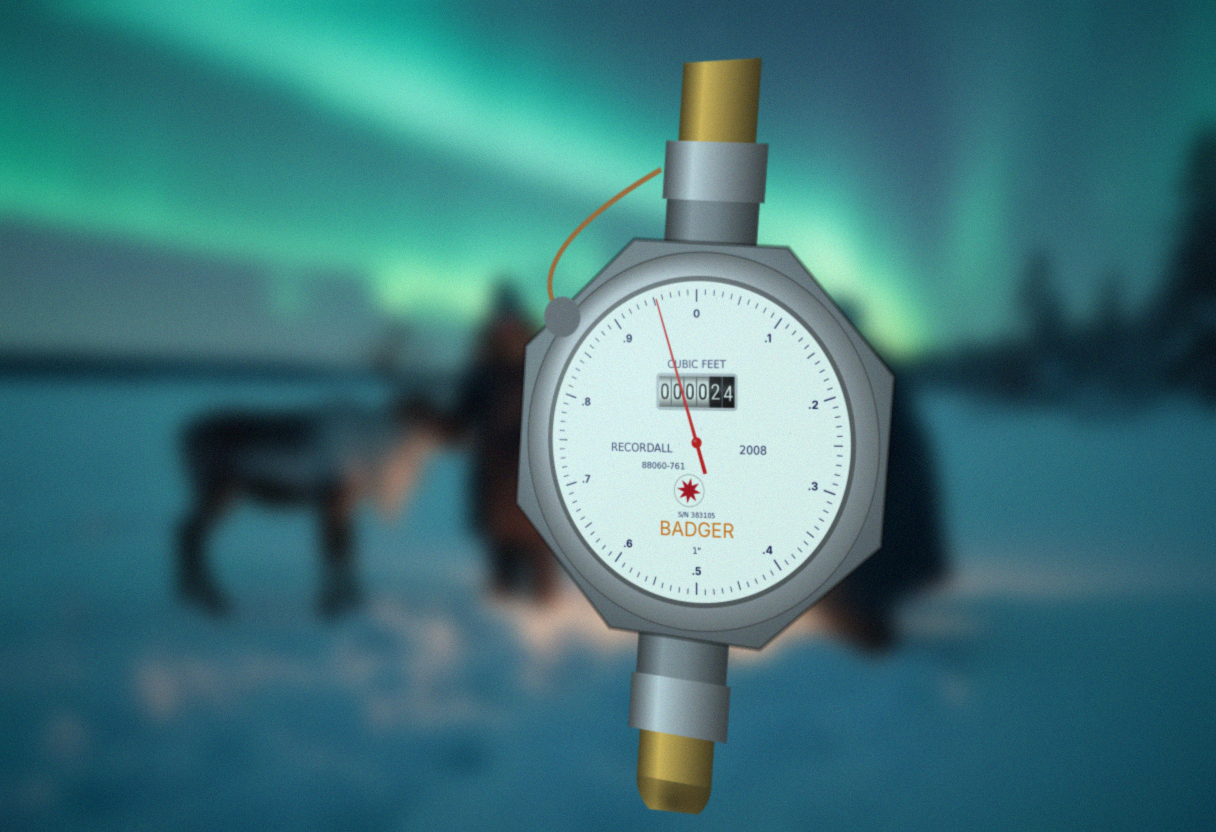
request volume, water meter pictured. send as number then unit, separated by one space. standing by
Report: 23.95 ft³
